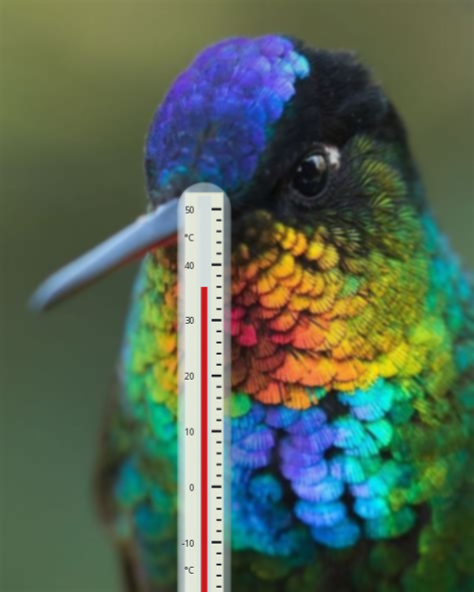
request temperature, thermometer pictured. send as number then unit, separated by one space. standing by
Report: 36 °C
